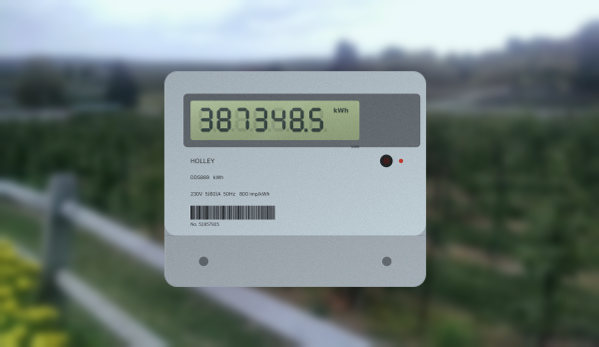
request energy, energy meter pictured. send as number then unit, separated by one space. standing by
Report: 387348.5 kWh
